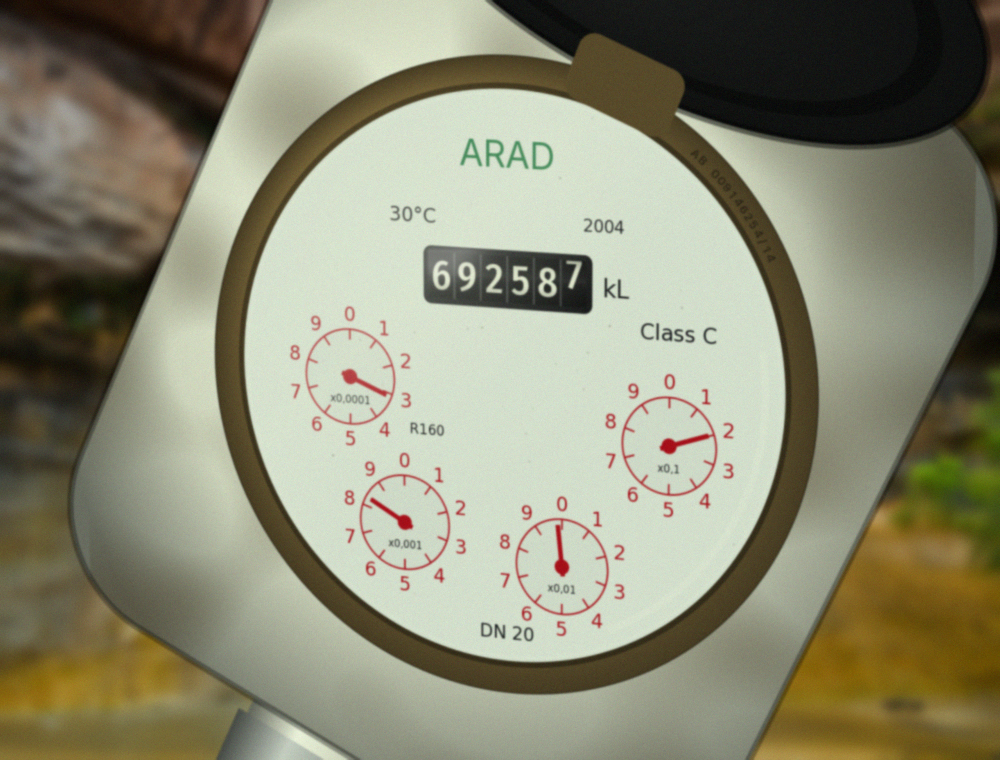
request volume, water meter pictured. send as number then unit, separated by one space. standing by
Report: 692587.1983 kL
